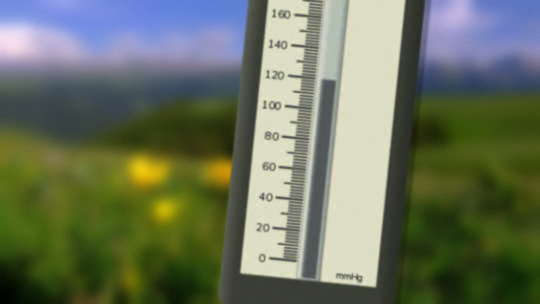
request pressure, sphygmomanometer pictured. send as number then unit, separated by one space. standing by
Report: 120 mmHg
